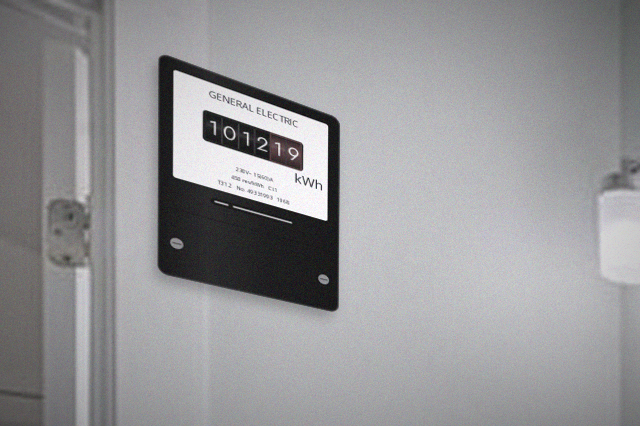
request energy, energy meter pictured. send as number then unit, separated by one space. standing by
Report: 1012.19 kWh
